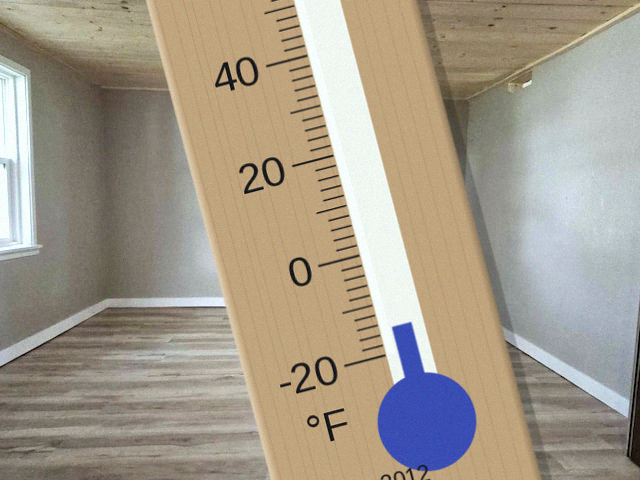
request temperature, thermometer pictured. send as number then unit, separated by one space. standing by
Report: -15 °F
